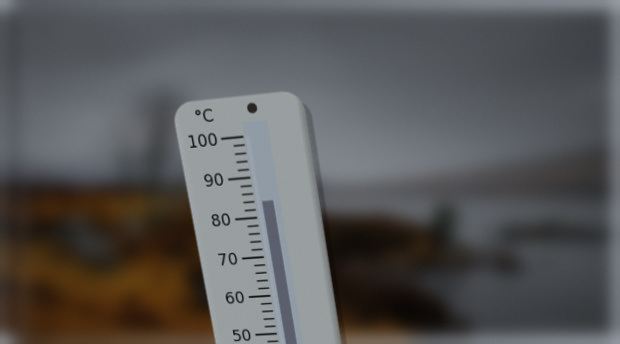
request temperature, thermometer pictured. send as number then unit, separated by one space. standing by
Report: 84 °C
